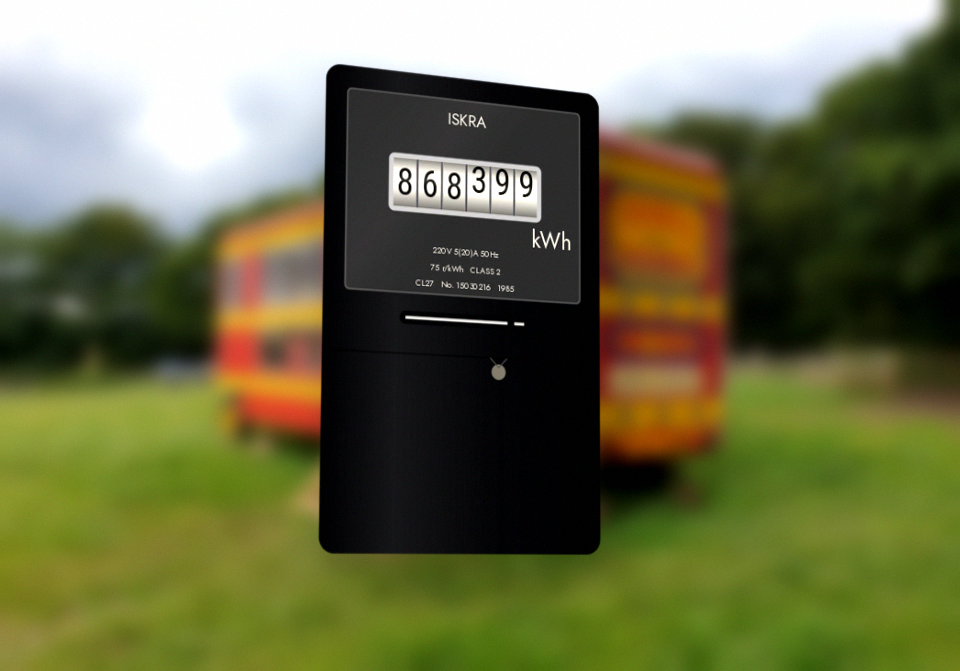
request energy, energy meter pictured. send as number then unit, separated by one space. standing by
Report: 868399 kWh
